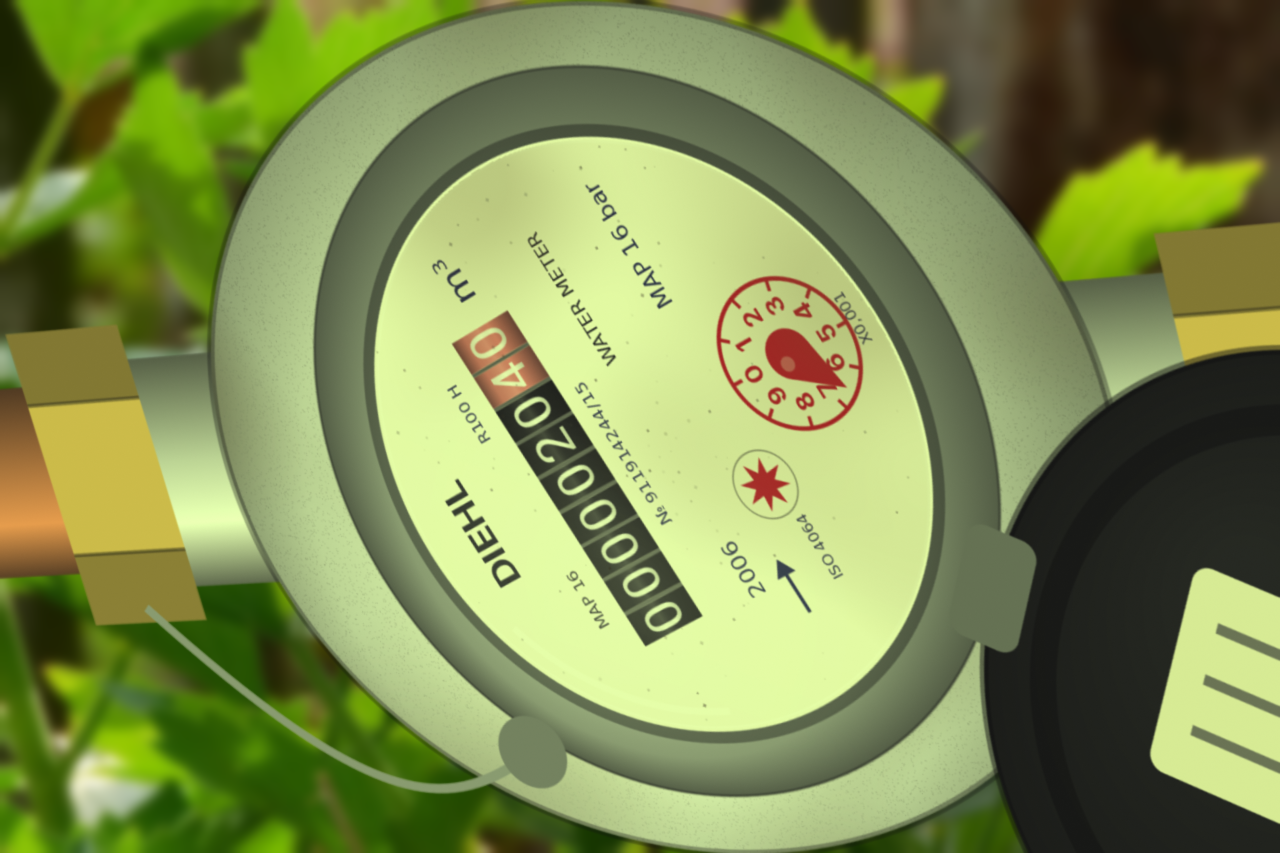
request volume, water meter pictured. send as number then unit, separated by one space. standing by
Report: 20.406 m³
